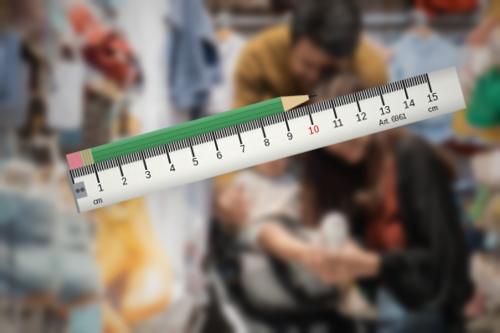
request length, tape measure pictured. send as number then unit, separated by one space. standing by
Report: 10.5 cm
